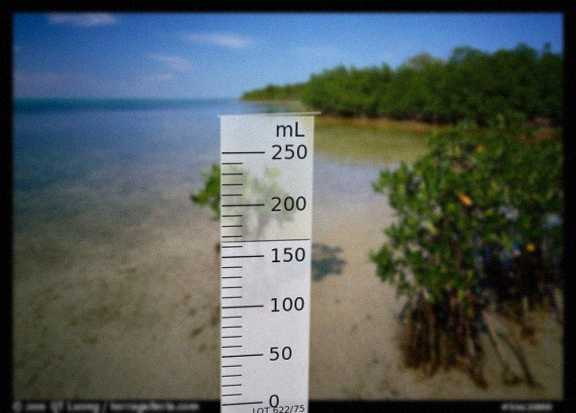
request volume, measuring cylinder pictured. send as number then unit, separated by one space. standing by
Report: 165 mL
